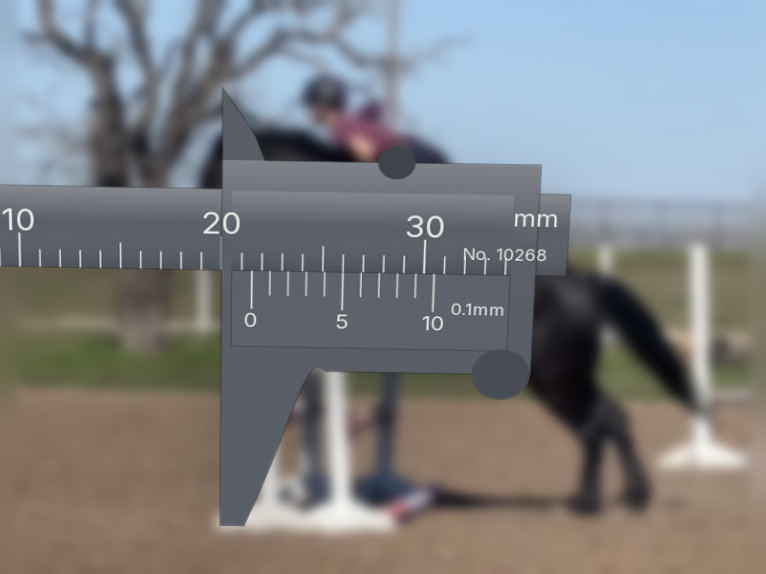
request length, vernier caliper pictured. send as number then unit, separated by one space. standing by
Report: 21.5 mm
